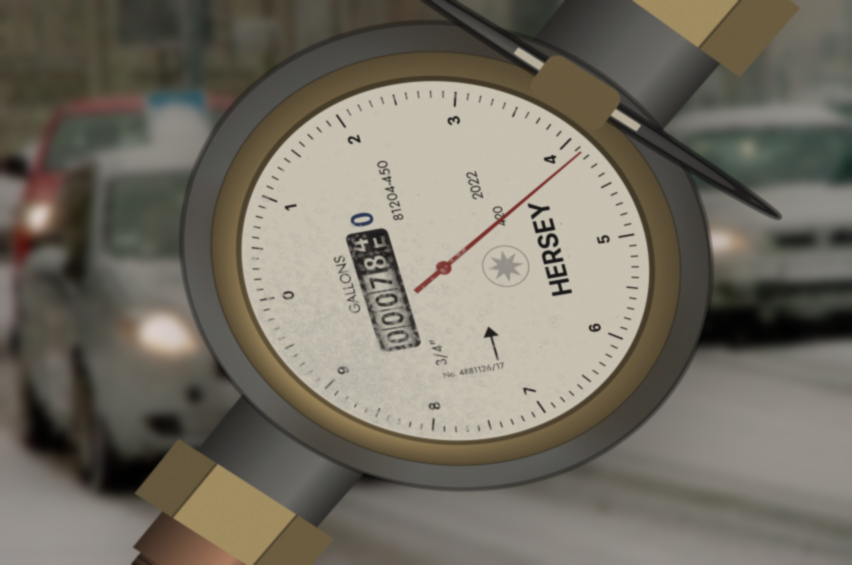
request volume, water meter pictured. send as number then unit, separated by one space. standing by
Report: 7844.1 gal
